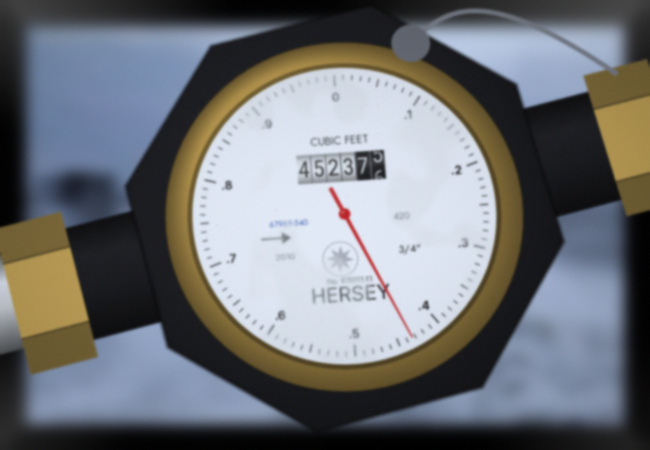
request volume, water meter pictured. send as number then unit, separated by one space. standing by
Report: 452375.43 ft³
